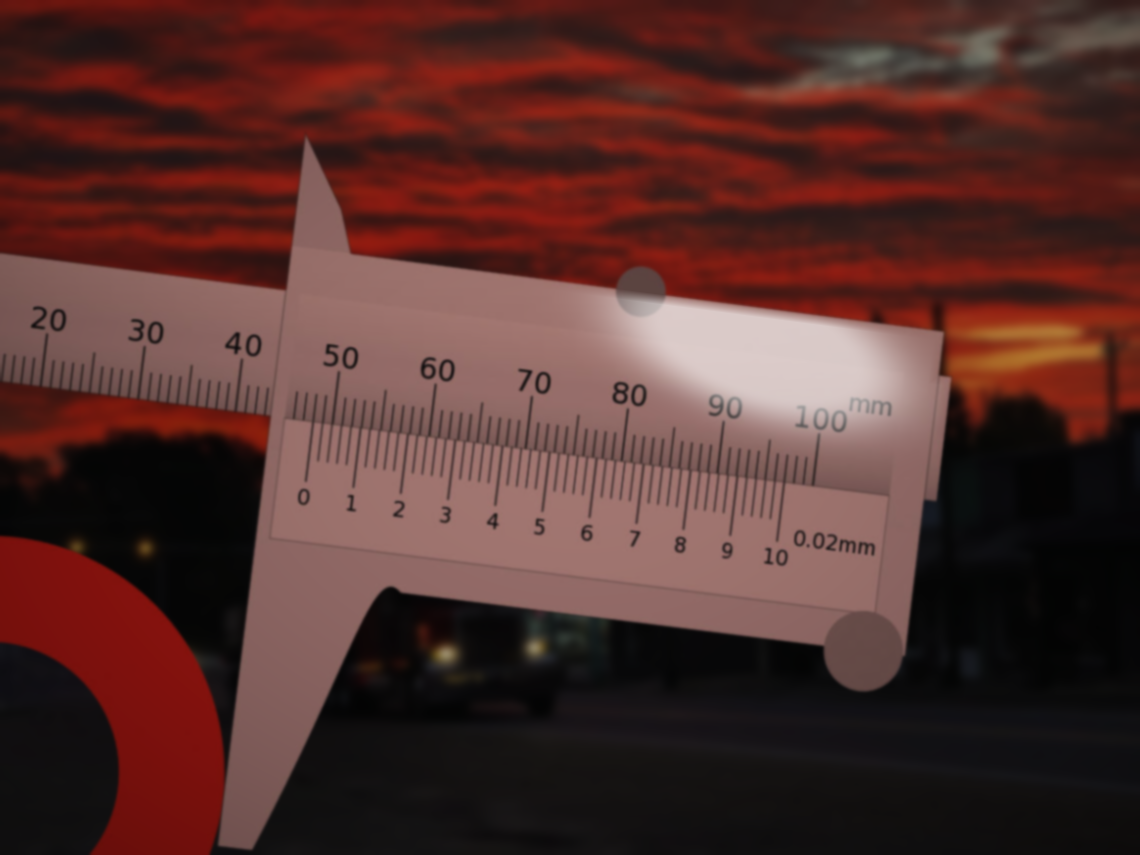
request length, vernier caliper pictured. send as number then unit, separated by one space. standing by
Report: 48.0 mm
